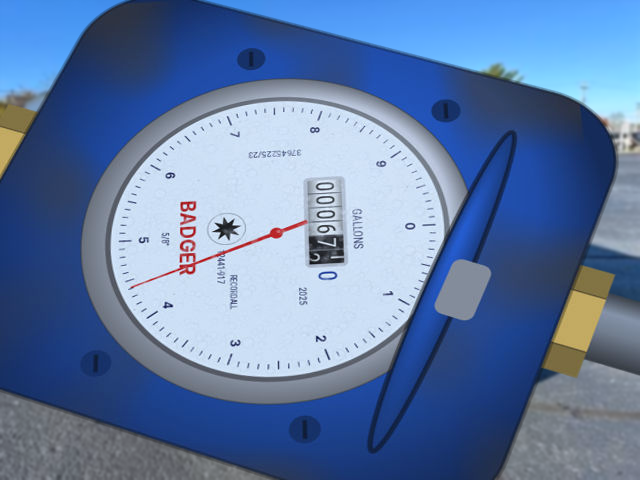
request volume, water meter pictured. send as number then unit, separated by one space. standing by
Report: 6714.4 gal
